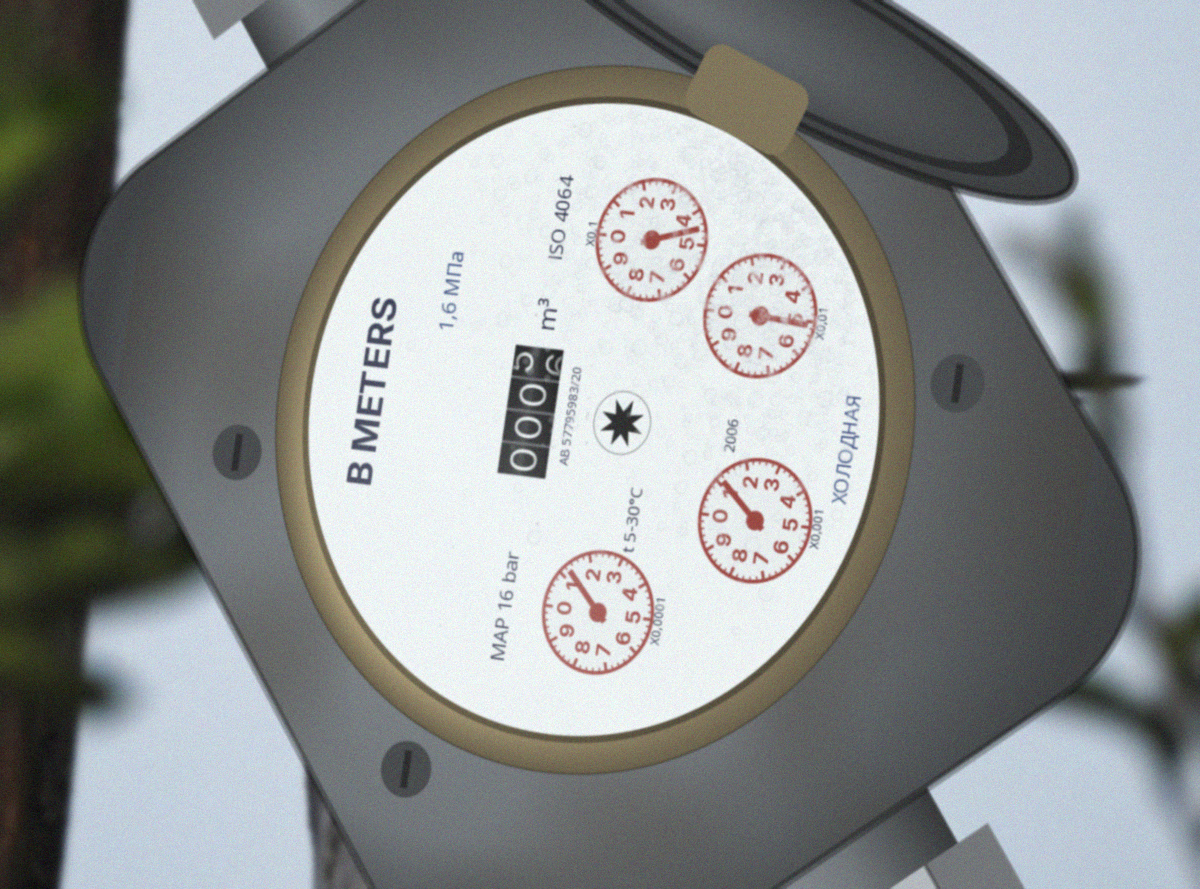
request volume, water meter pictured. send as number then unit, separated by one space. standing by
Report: 5.4511 m³
